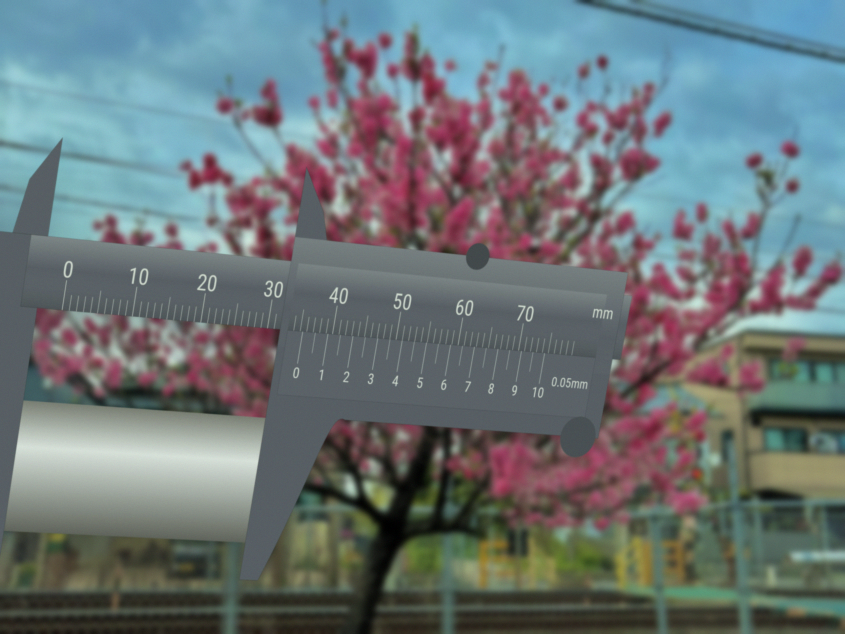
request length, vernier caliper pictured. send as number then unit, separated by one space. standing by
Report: 35.4 mm
